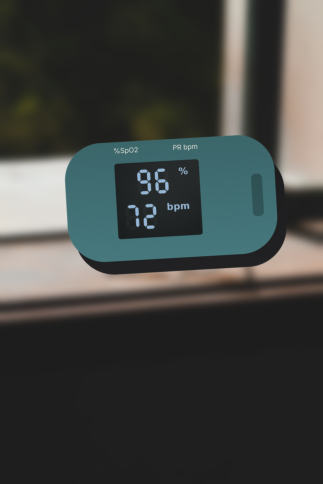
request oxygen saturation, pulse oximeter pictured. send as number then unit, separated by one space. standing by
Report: 96 %
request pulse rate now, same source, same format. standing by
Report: 72 bpm
